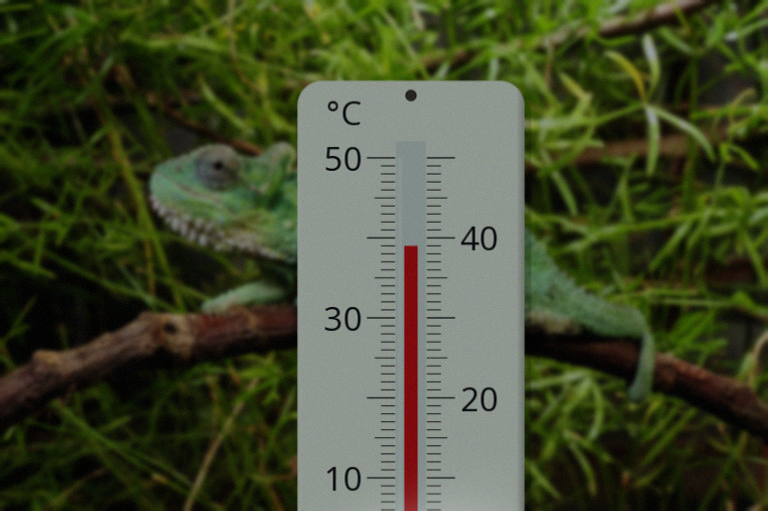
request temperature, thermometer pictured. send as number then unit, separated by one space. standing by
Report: 39 °C
